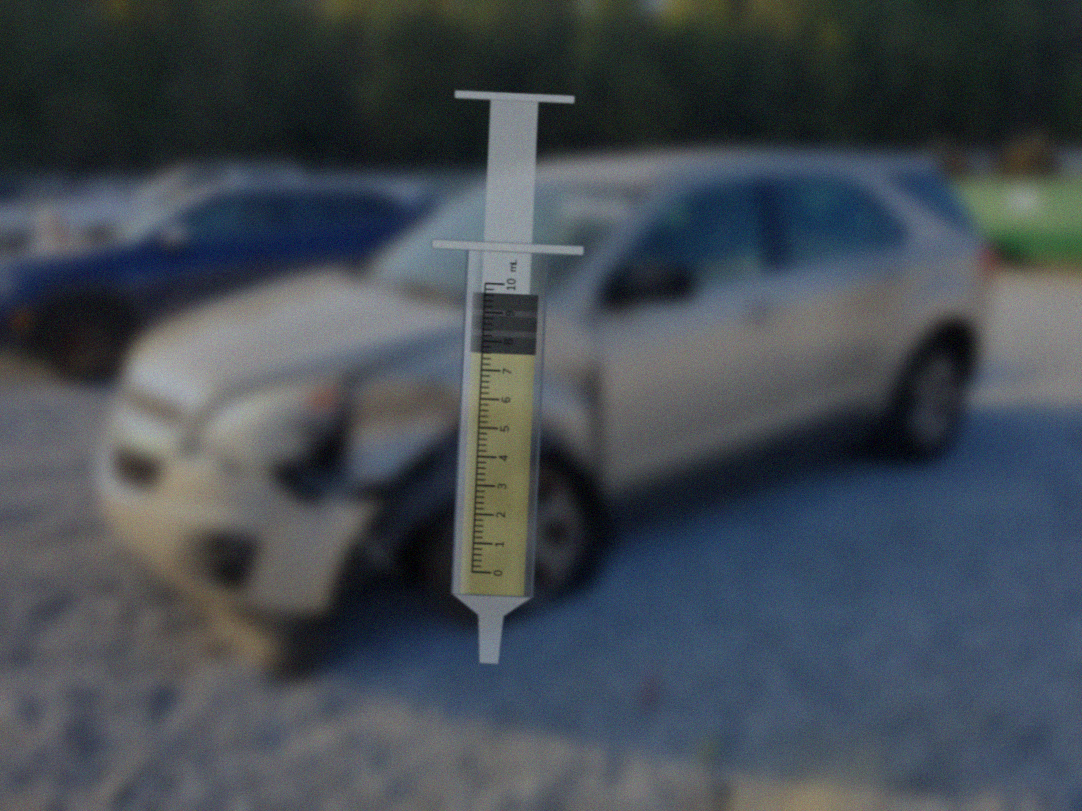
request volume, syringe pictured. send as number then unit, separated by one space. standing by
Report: 7.6 mL
